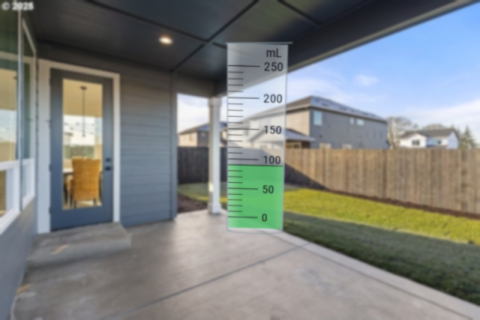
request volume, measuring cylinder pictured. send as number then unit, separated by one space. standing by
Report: 90 mL
